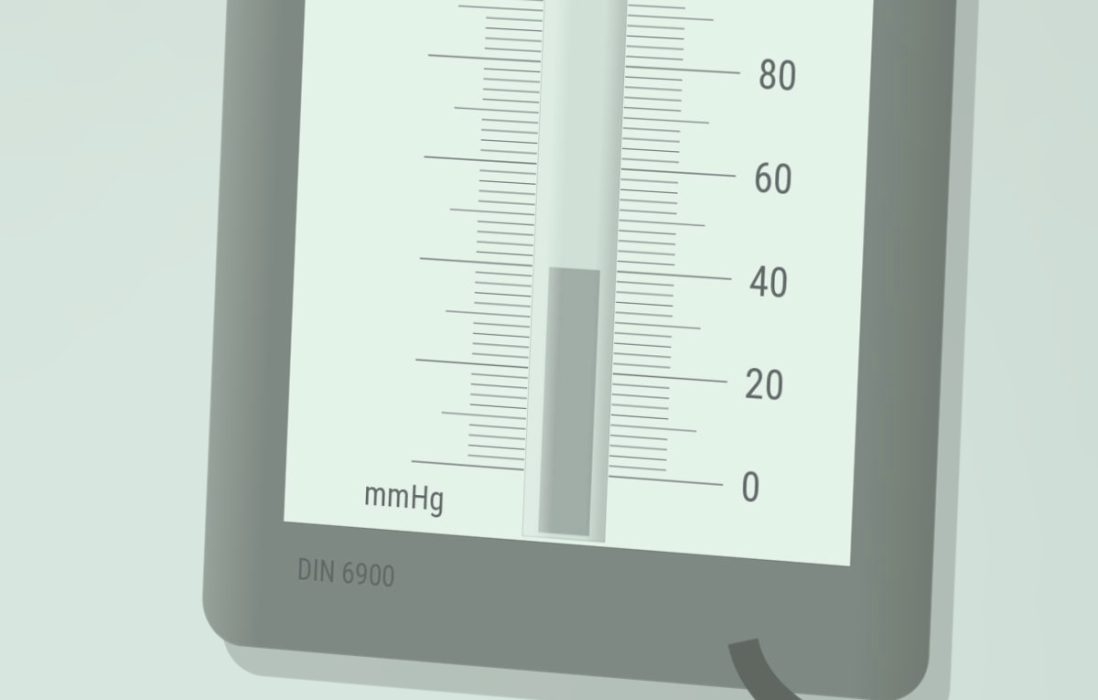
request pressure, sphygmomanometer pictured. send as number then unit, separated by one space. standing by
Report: 40 mmHg
